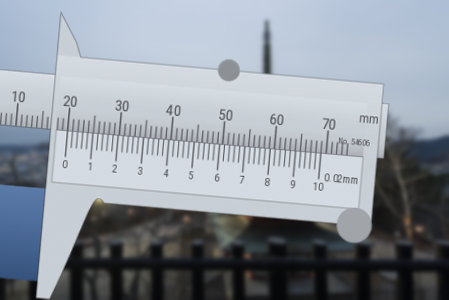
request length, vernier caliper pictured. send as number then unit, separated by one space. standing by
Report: 20.0 mm
